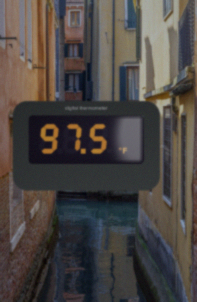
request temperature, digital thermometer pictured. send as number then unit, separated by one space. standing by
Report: 97.5 °F
